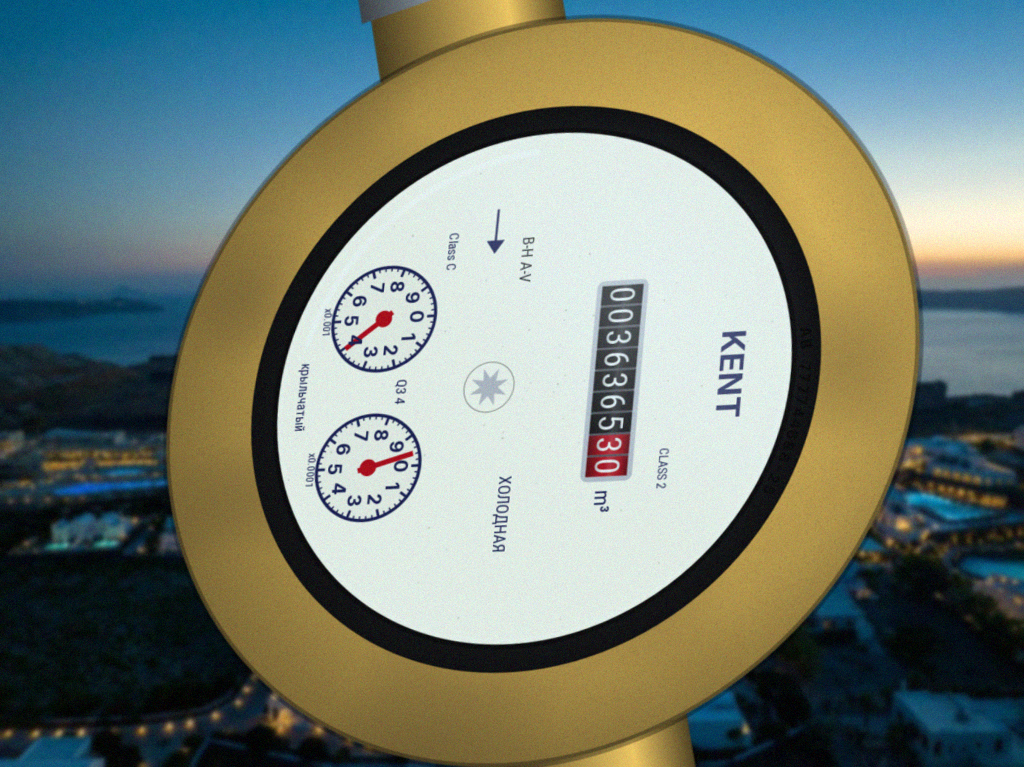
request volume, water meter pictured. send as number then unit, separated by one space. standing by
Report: 36365.3039 m³
